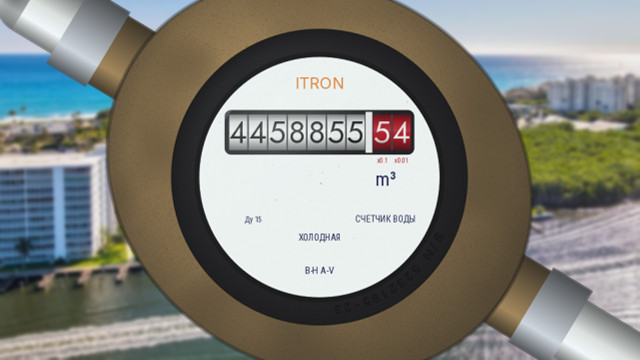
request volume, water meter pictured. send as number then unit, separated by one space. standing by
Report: 4458855.54 m³
